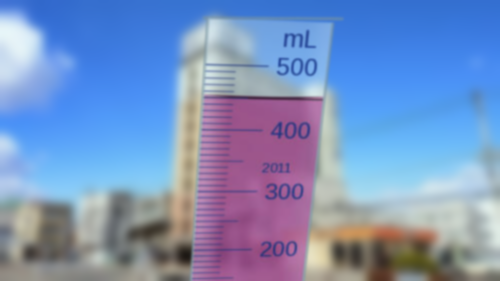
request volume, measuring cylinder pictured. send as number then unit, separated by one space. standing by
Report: 450 mL
